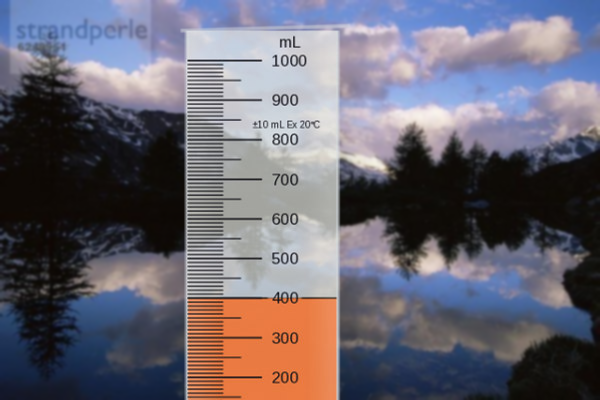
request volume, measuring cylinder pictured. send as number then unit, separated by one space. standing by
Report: 400 mL
